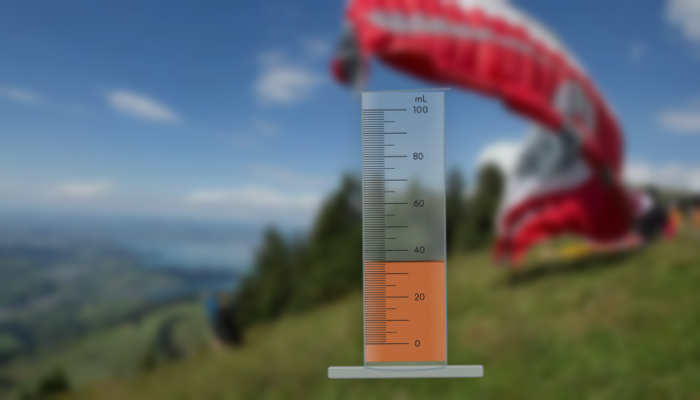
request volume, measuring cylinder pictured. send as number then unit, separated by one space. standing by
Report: 35 mL
